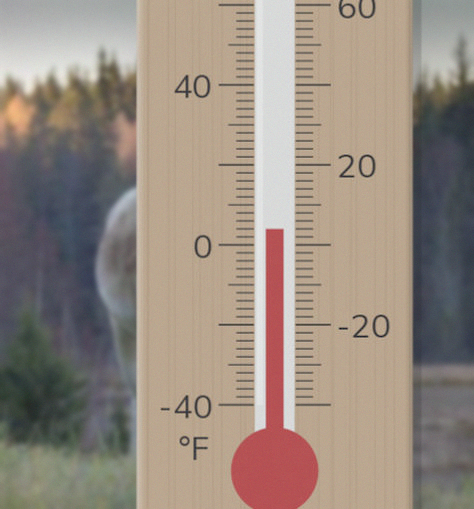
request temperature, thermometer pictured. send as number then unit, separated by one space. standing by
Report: 4 °F
